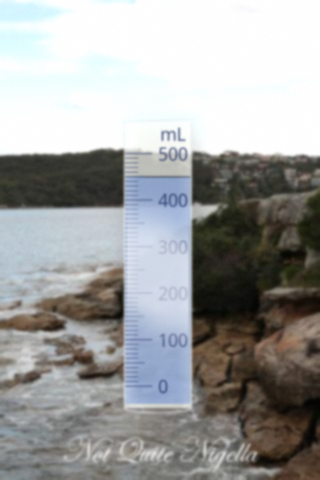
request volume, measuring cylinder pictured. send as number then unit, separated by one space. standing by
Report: 450 mL
